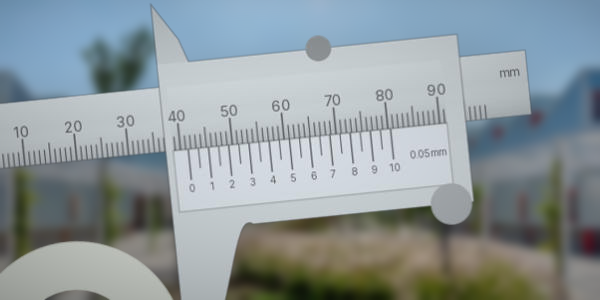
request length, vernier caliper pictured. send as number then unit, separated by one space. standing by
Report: 41.5 mm
